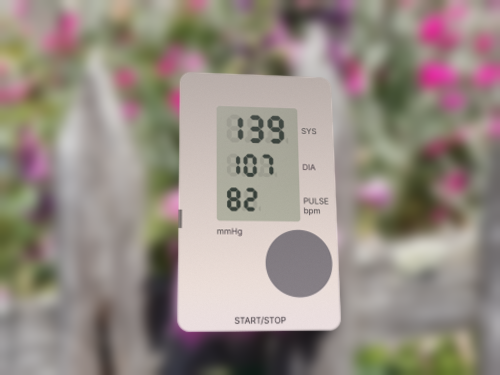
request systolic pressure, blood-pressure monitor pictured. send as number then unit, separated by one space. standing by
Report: 139 mmHg
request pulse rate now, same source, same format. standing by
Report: 82 bpm
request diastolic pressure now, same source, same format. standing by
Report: 107 mmHg
